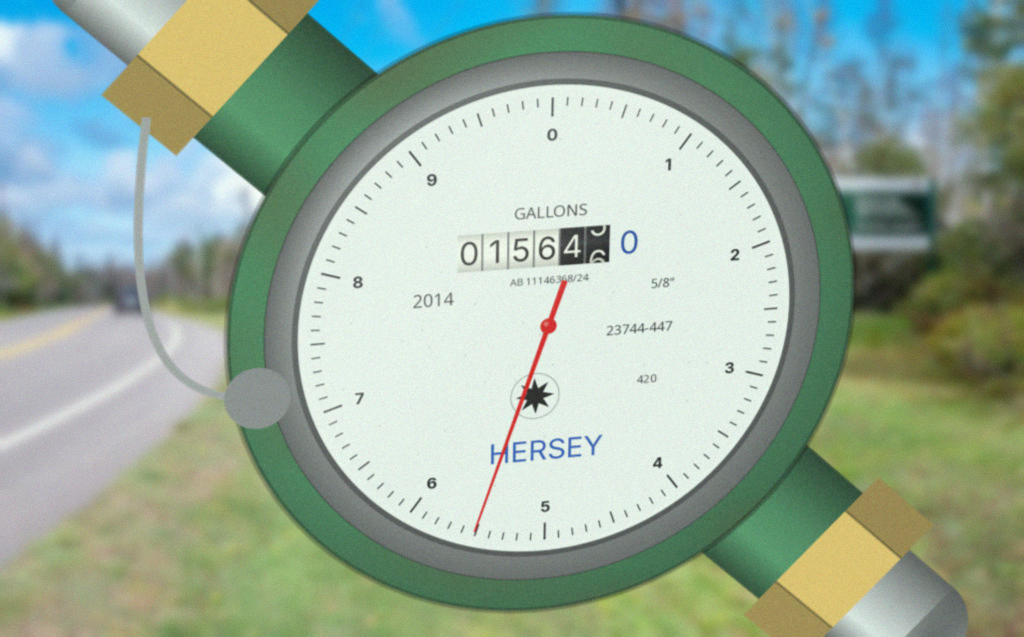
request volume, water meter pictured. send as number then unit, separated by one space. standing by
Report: 156455.5 gal
